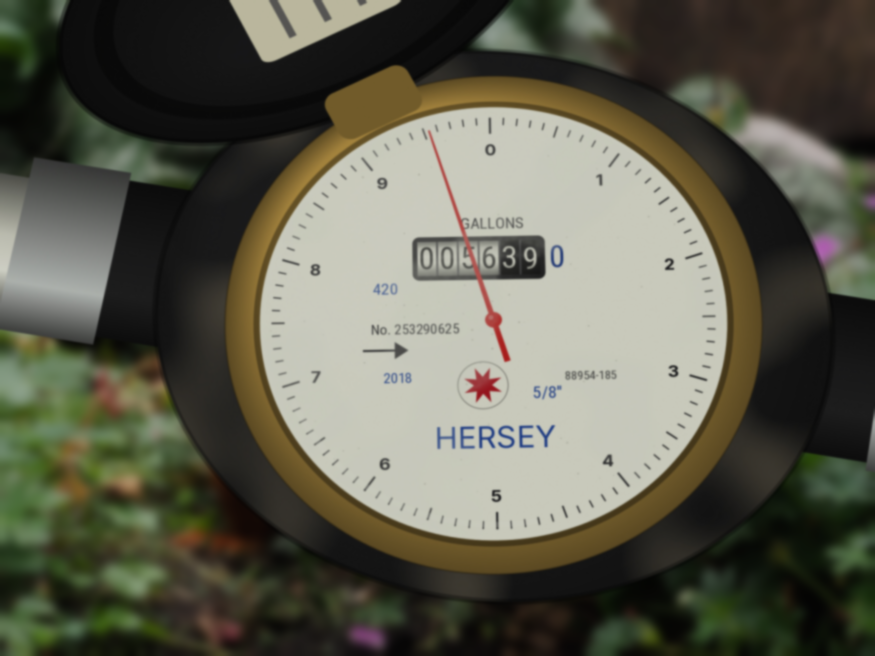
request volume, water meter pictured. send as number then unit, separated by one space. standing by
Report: 56389.5 gal
